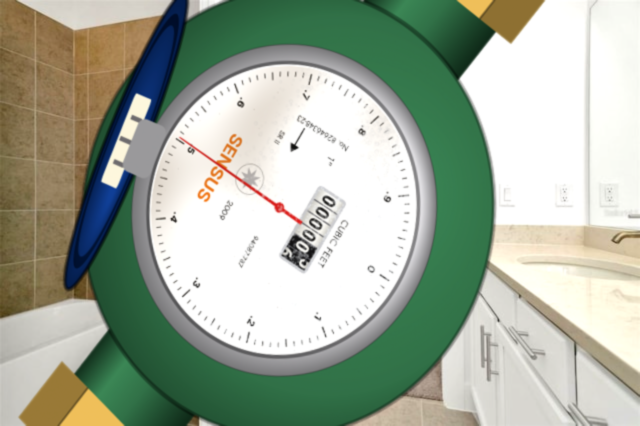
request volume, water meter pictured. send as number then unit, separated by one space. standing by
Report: 5.50 ft³
